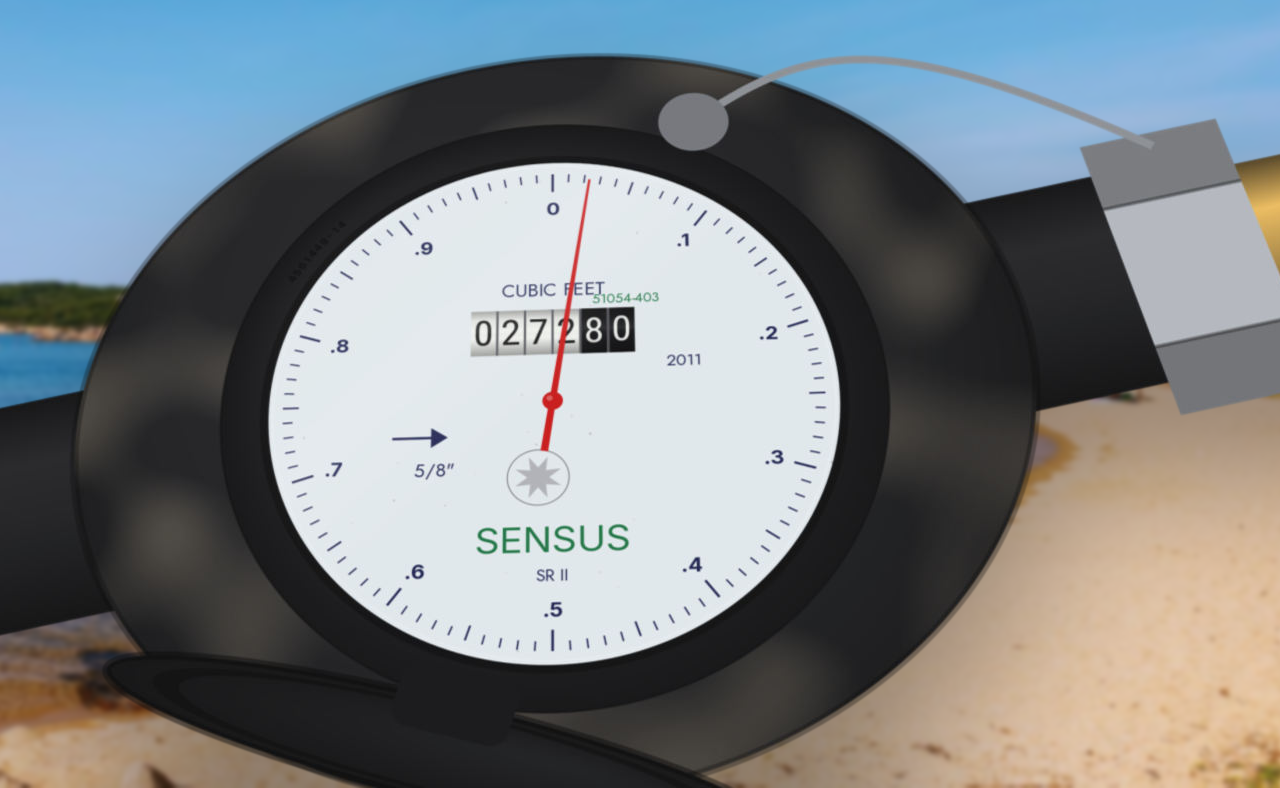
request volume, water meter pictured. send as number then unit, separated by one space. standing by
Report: 27280.02 ft³
